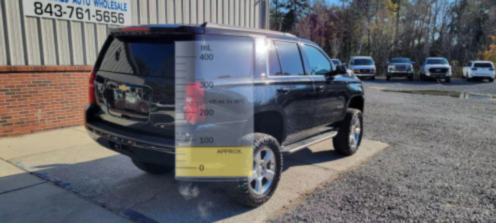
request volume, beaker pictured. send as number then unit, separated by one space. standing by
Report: 75 mL
